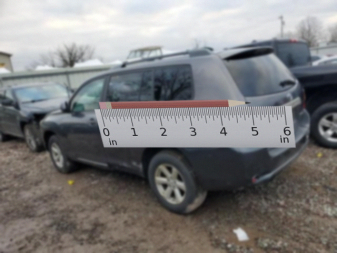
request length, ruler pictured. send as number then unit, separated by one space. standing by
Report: 5 in
